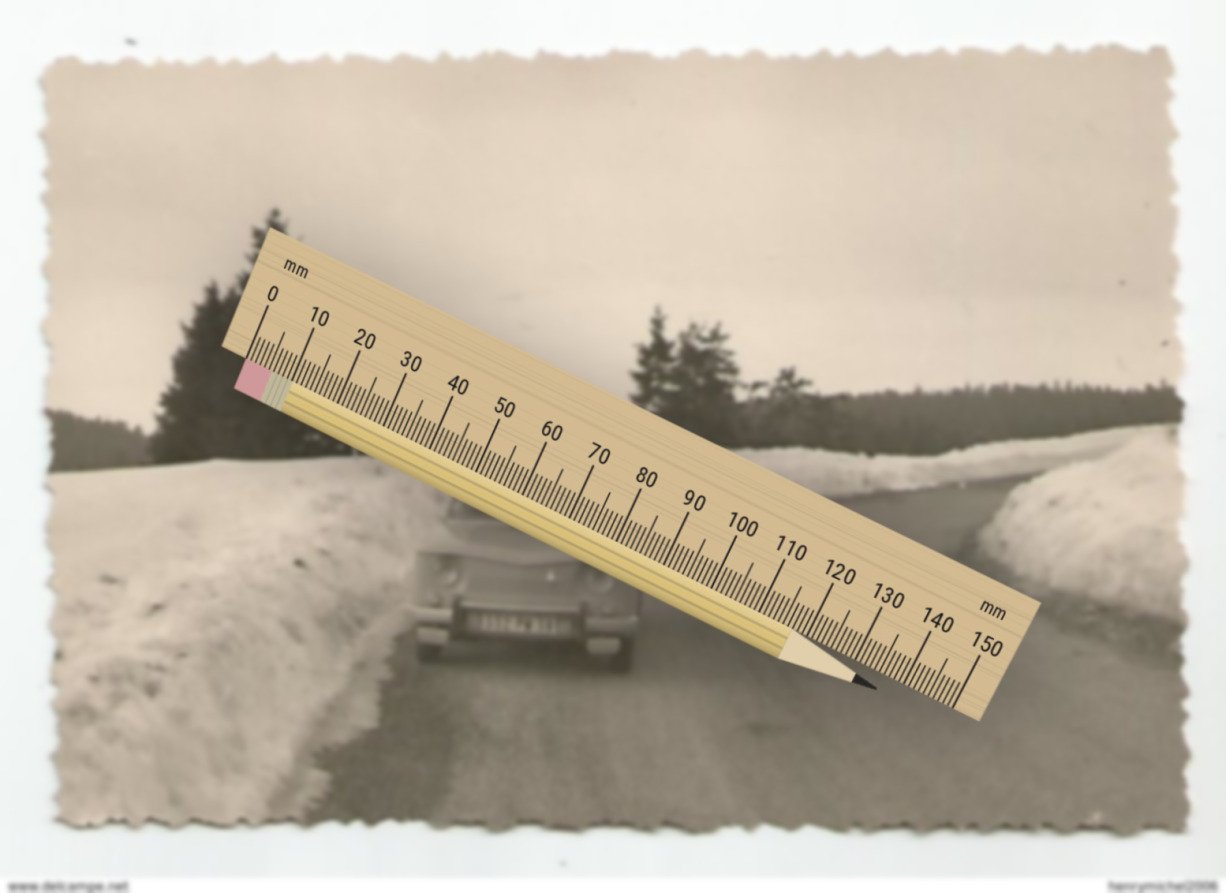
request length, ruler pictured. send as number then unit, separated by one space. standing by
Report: 136 mm
